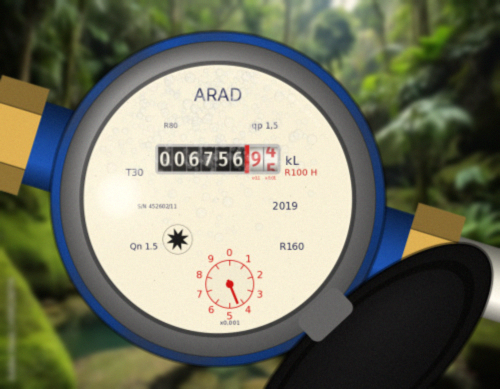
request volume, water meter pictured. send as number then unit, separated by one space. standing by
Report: 6756.944 kL
